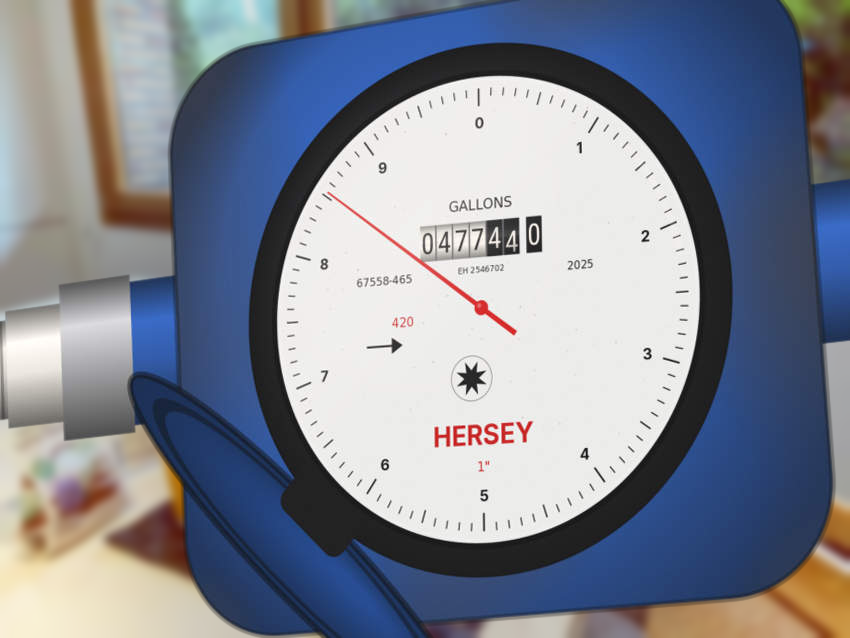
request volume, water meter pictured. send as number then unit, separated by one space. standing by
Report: 477438.5 gal
